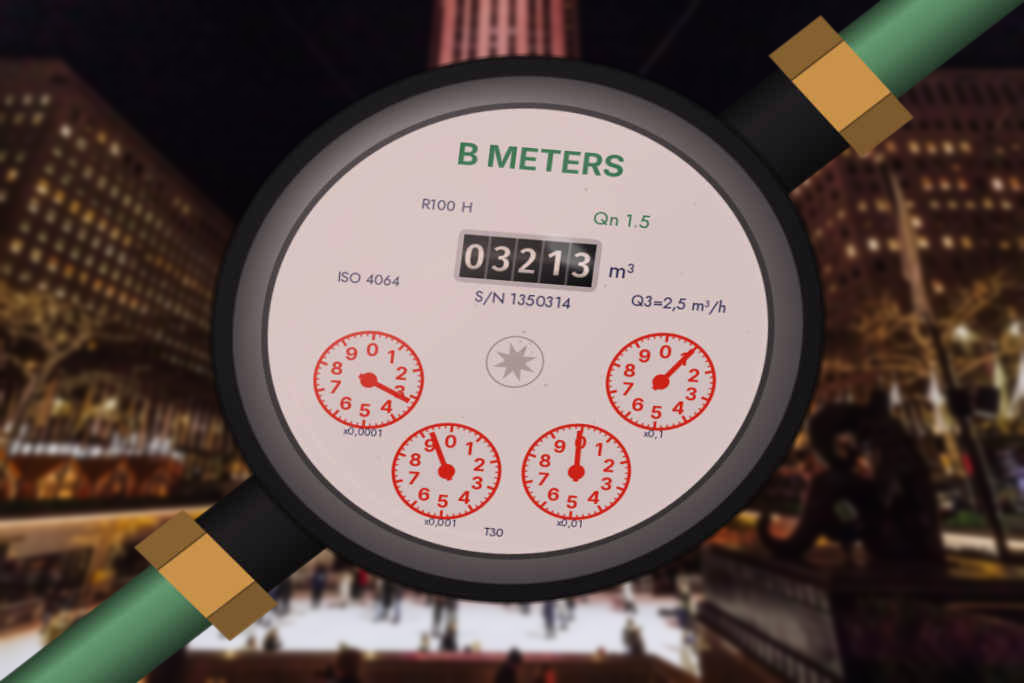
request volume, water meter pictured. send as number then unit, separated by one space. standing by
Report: 3213.0993 m³
